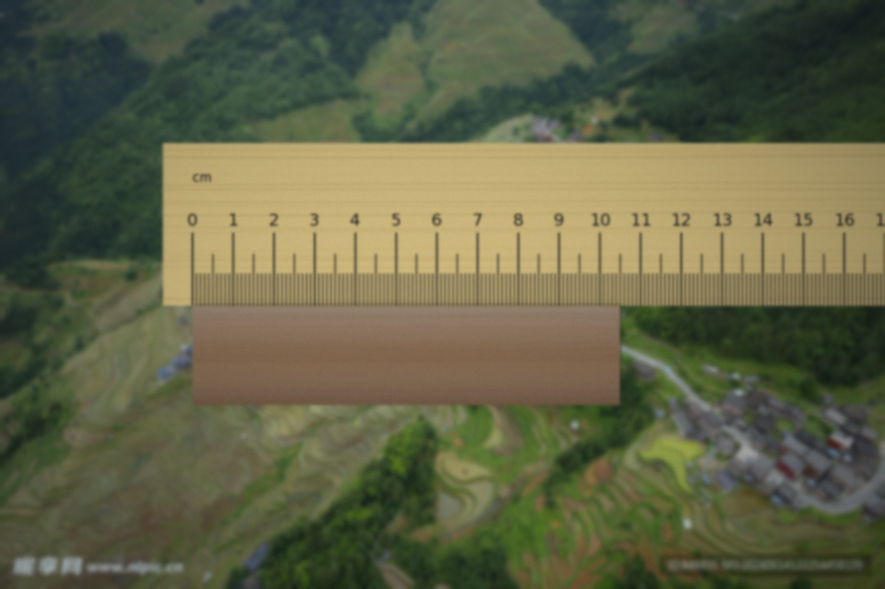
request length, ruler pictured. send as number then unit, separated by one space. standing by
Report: 10.5 cm
